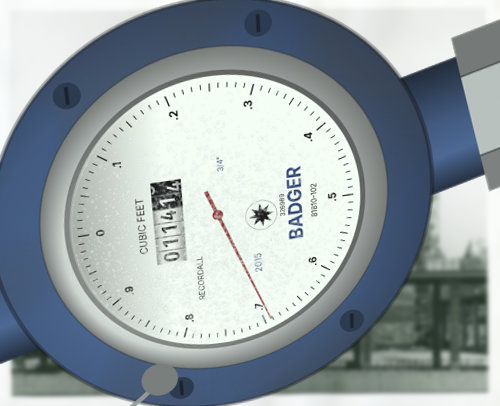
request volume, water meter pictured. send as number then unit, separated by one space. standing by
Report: 11413.69 ft³
